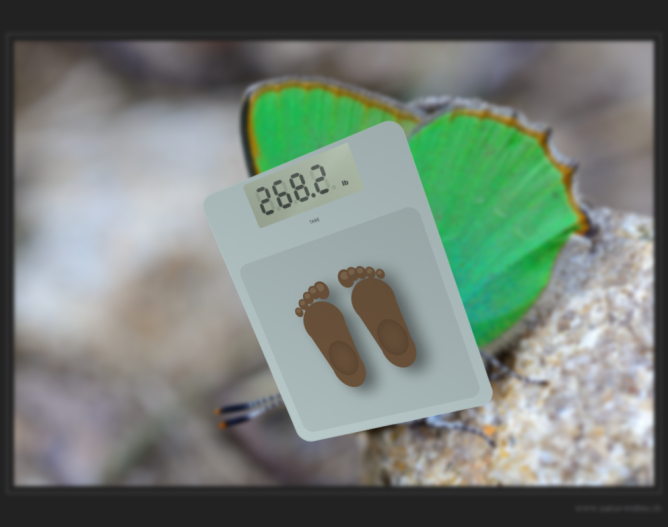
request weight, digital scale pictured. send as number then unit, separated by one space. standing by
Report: 268.2 lb
